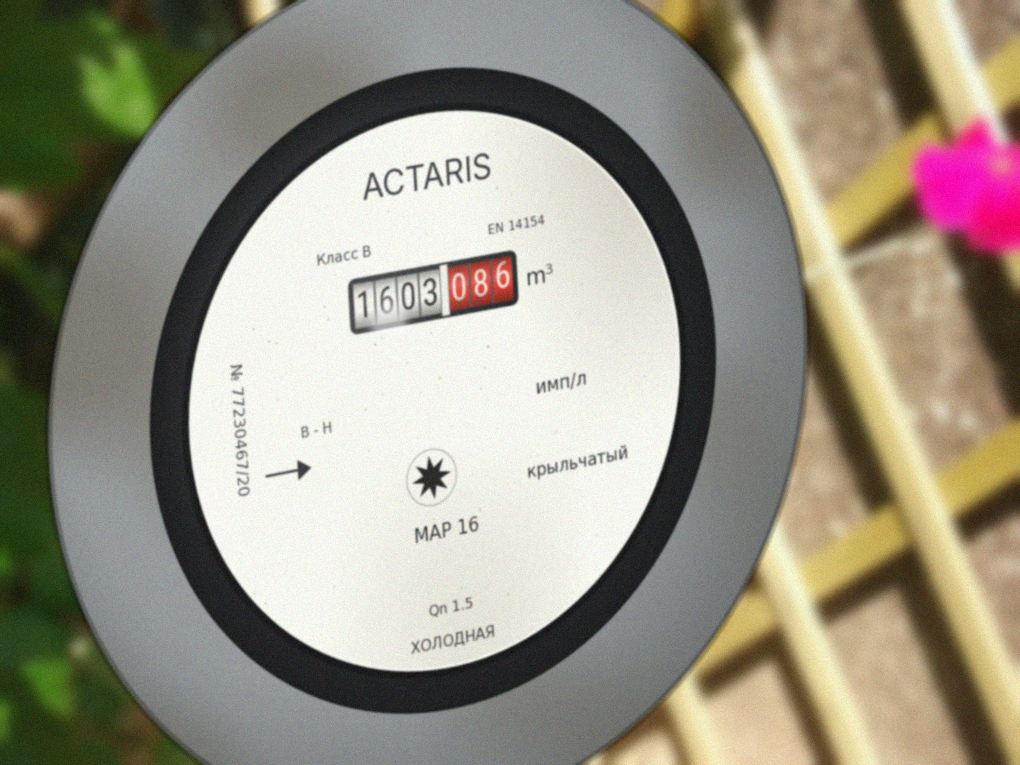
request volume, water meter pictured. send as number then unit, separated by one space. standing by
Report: 1603.086 m³
